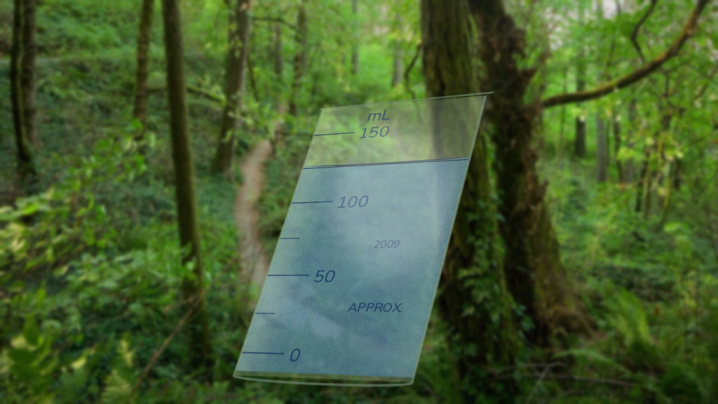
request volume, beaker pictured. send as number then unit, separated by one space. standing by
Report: 125 mL
